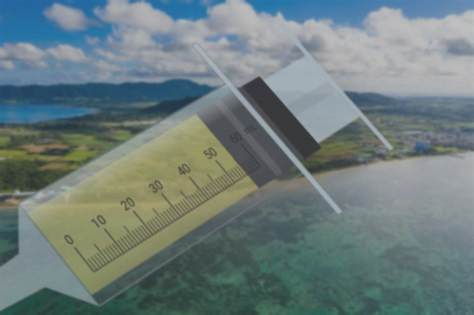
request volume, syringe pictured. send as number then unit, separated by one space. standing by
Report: 55 mL
